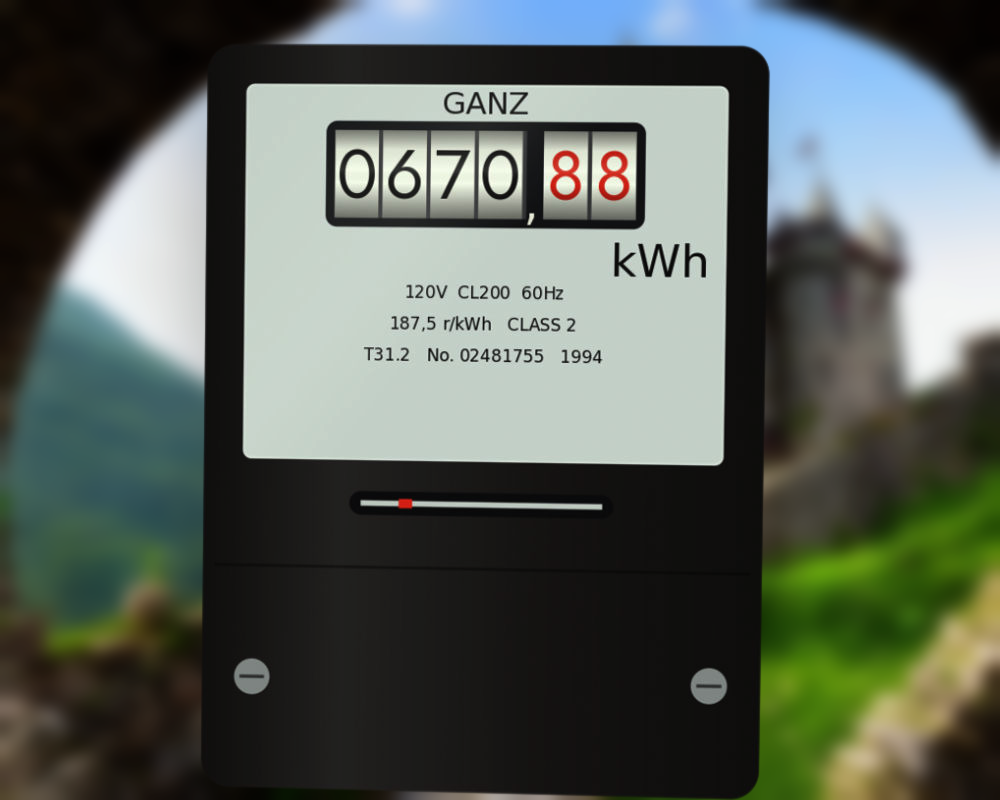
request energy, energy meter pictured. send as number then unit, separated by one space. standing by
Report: 670.88 kWh
